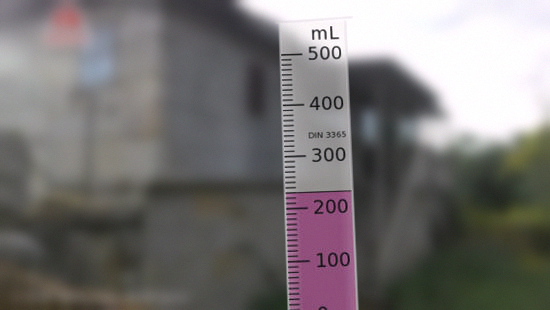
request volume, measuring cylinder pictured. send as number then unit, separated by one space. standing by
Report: 230 mL
